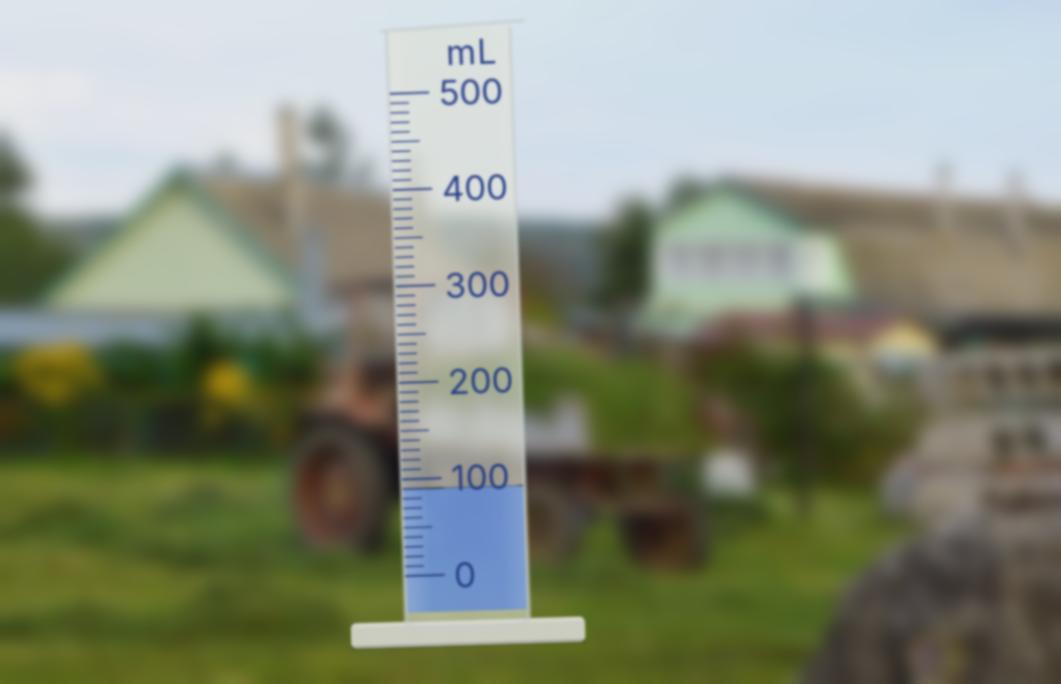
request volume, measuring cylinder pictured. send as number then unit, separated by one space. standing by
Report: 90 mL
